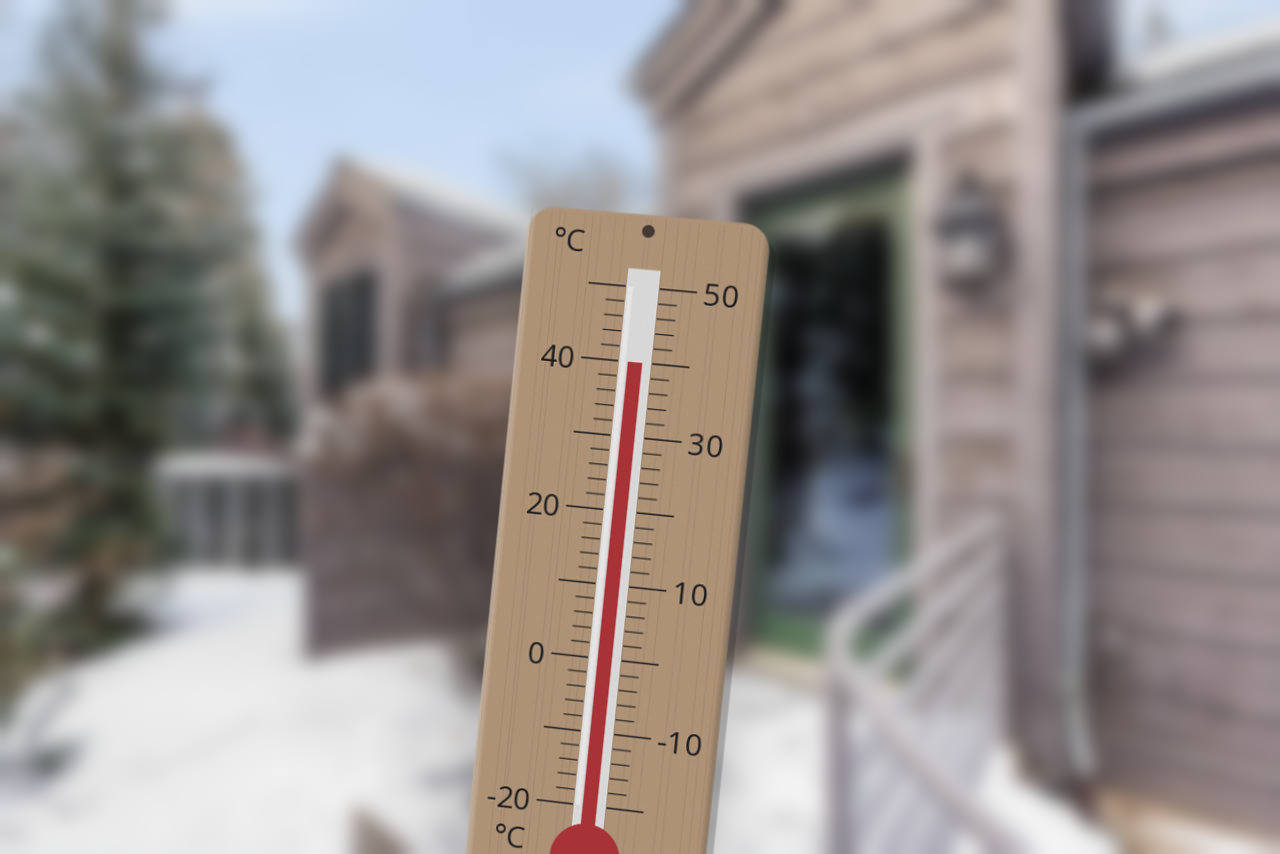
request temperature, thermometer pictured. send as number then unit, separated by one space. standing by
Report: 40 °C
